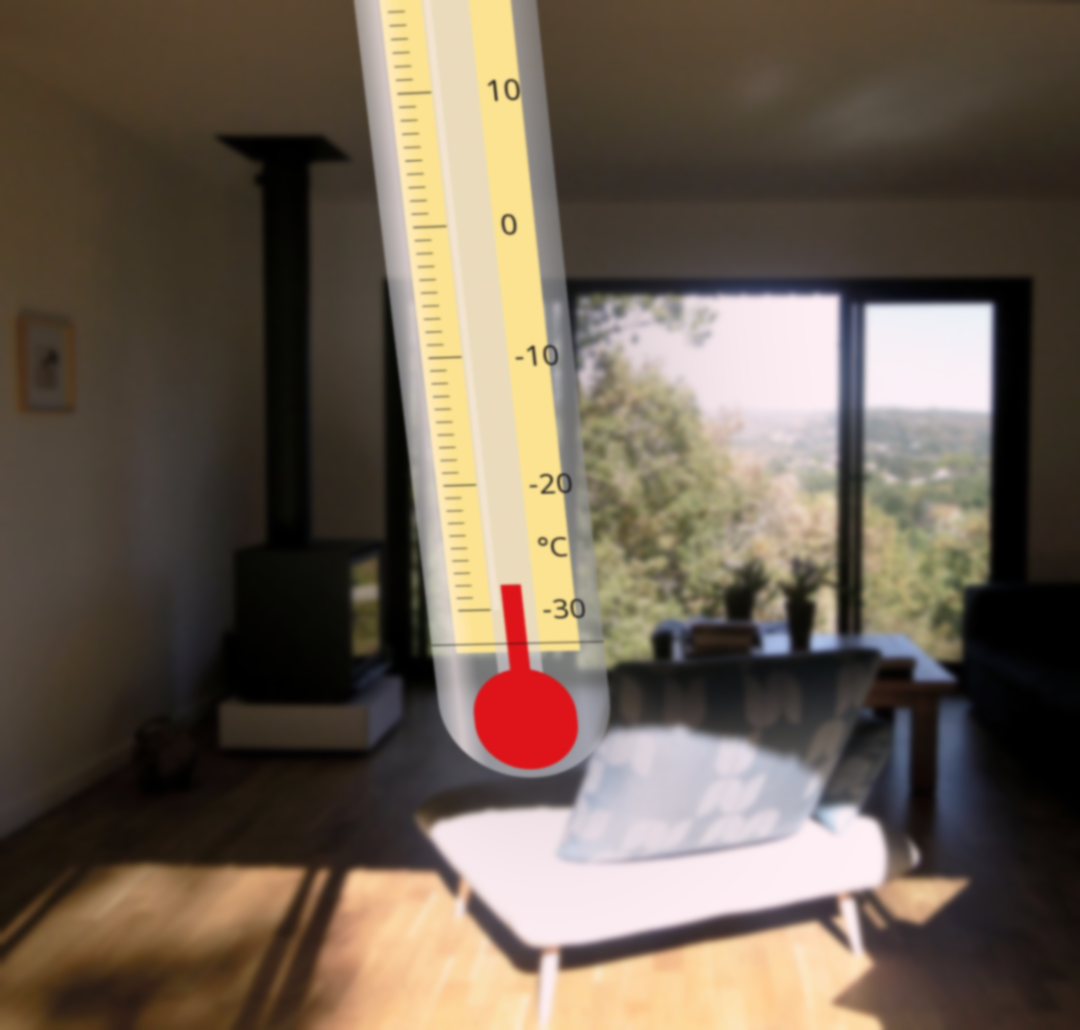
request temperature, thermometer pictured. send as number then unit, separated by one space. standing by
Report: -28 °C
